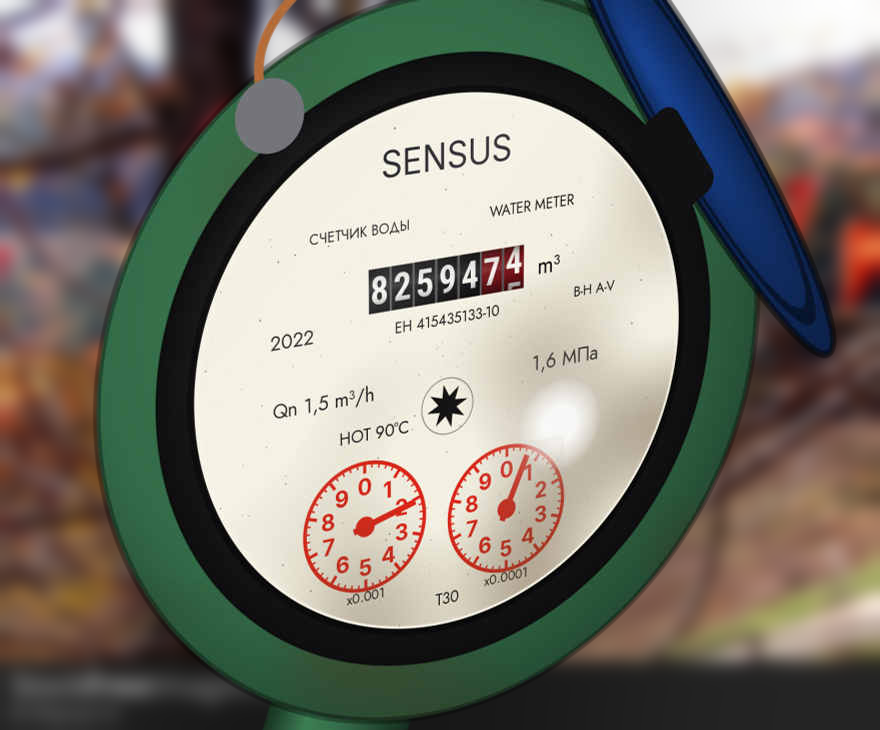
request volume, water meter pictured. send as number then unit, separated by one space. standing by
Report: 82594.7420 m³
